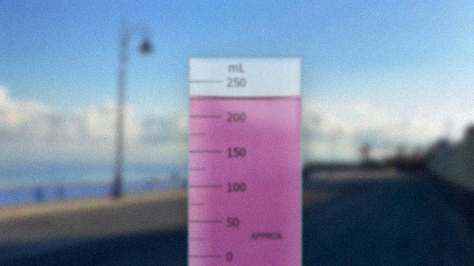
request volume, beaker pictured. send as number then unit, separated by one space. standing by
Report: 225 mL
